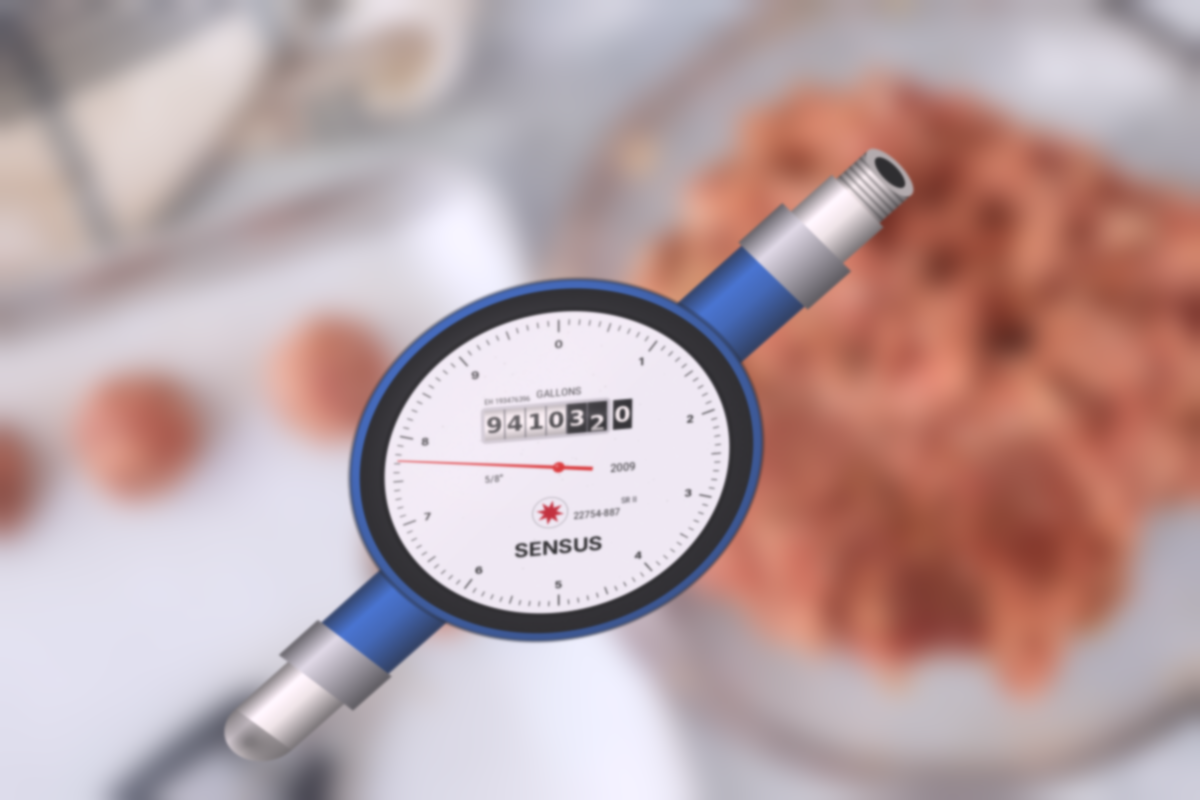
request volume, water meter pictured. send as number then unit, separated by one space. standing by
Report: 9410317.7 gal
